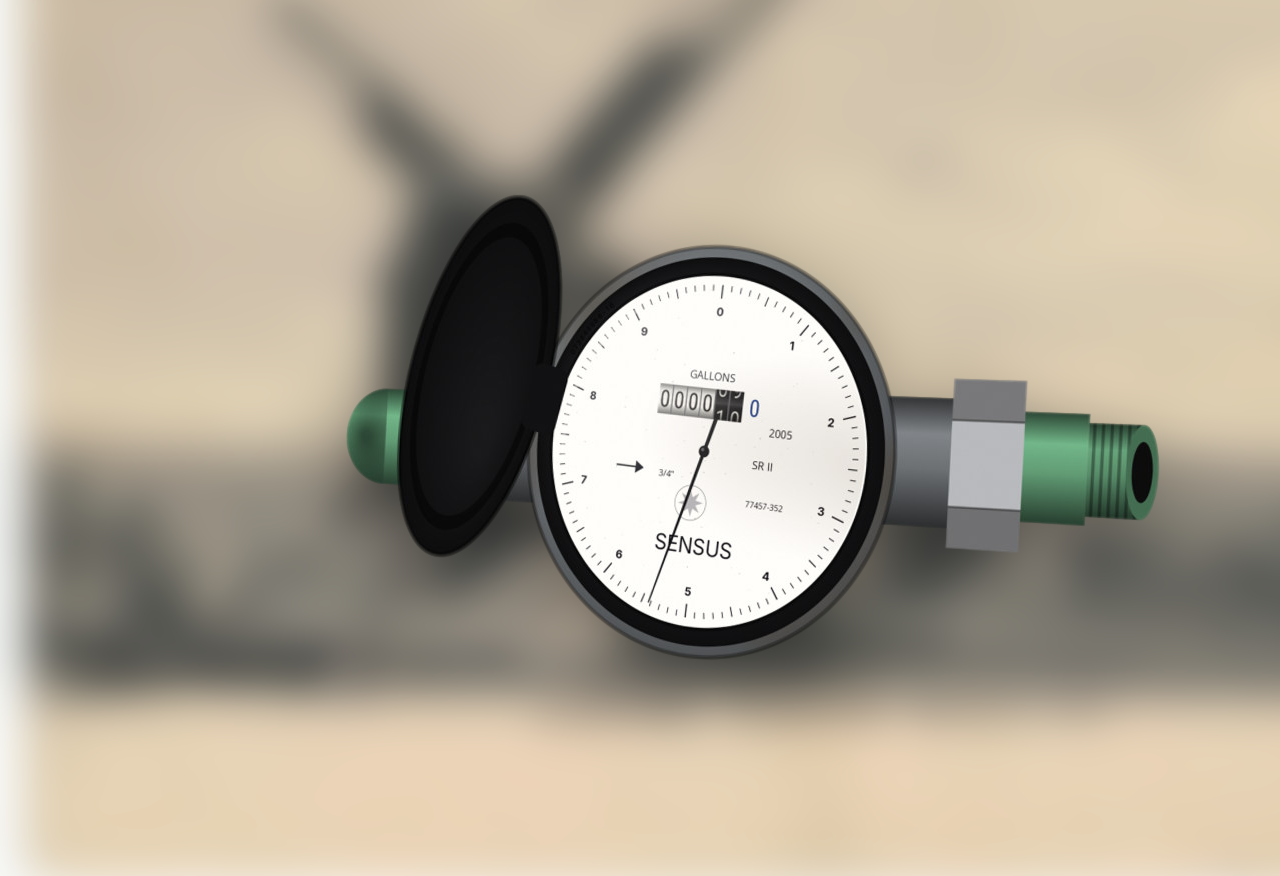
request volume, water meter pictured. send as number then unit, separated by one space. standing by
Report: 95.4 gal
